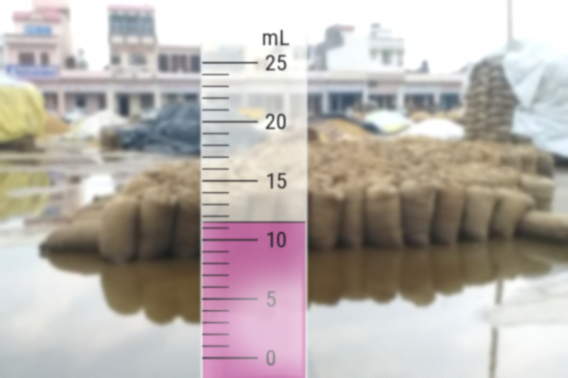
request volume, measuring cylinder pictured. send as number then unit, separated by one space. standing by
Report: 11.5 mL
